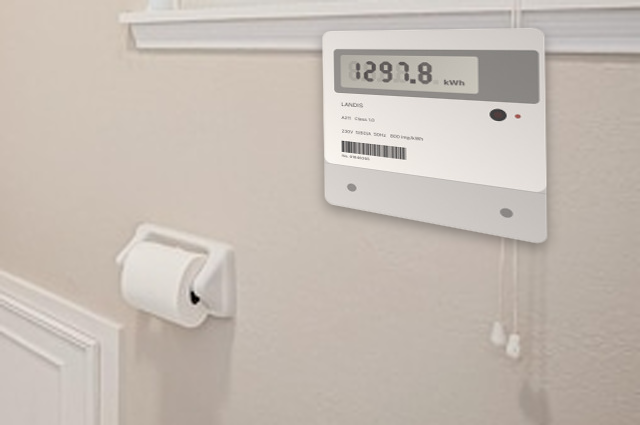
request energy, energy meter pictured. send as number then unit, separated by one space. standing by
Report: 1297.8 kWh
